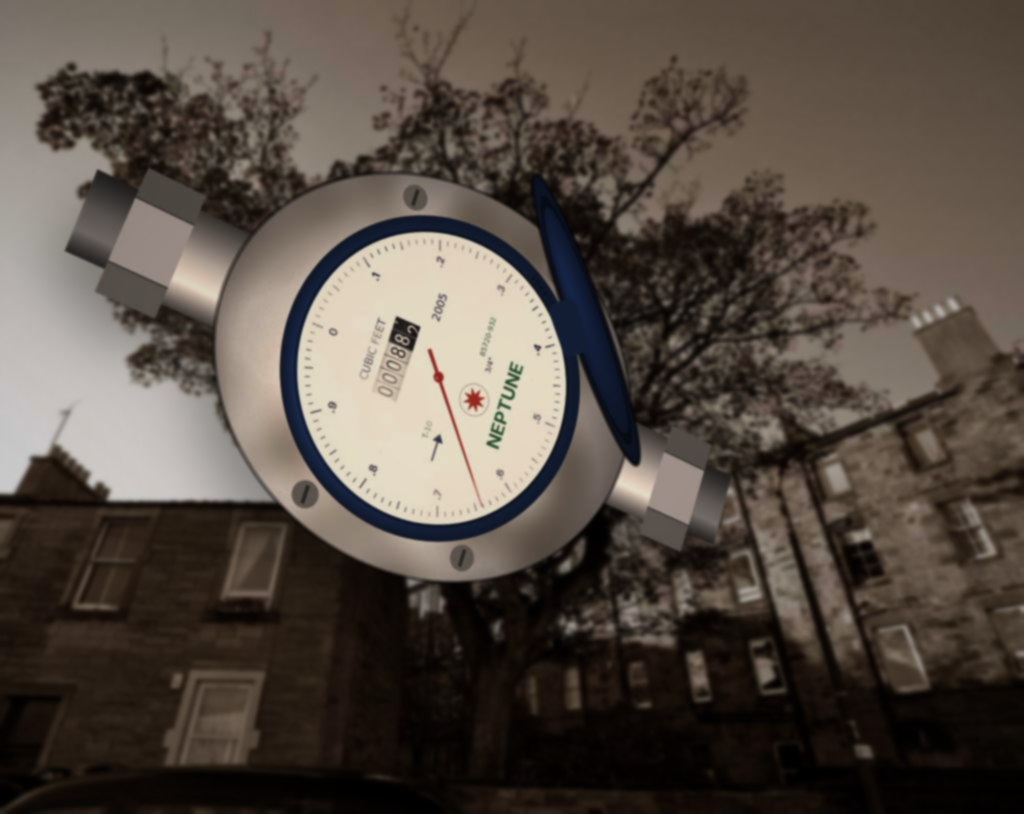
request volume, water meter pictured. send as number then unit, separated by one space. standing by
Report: 881.64 ft³
